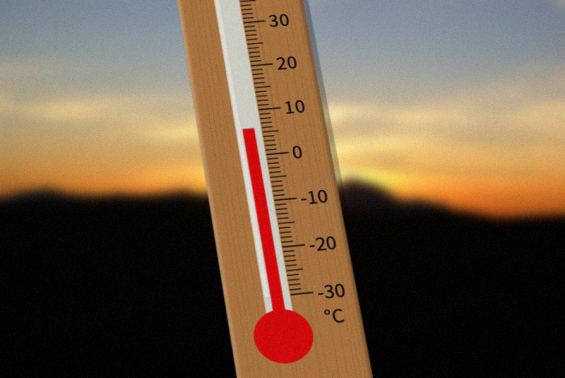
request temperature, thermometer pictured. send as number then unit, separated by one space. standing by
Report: 6 °C
